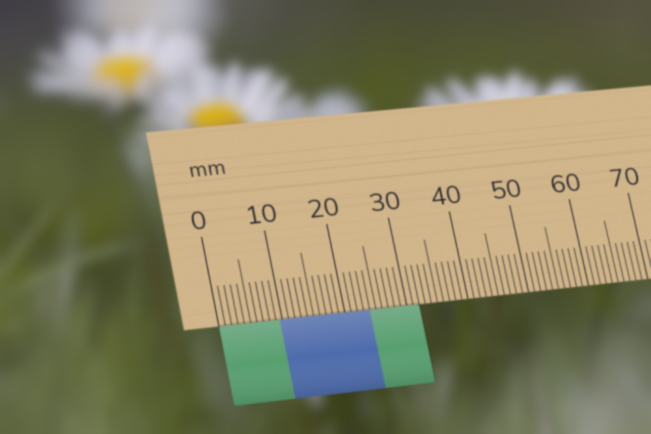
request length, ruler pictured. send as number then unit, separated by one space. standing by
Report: 32 mm
